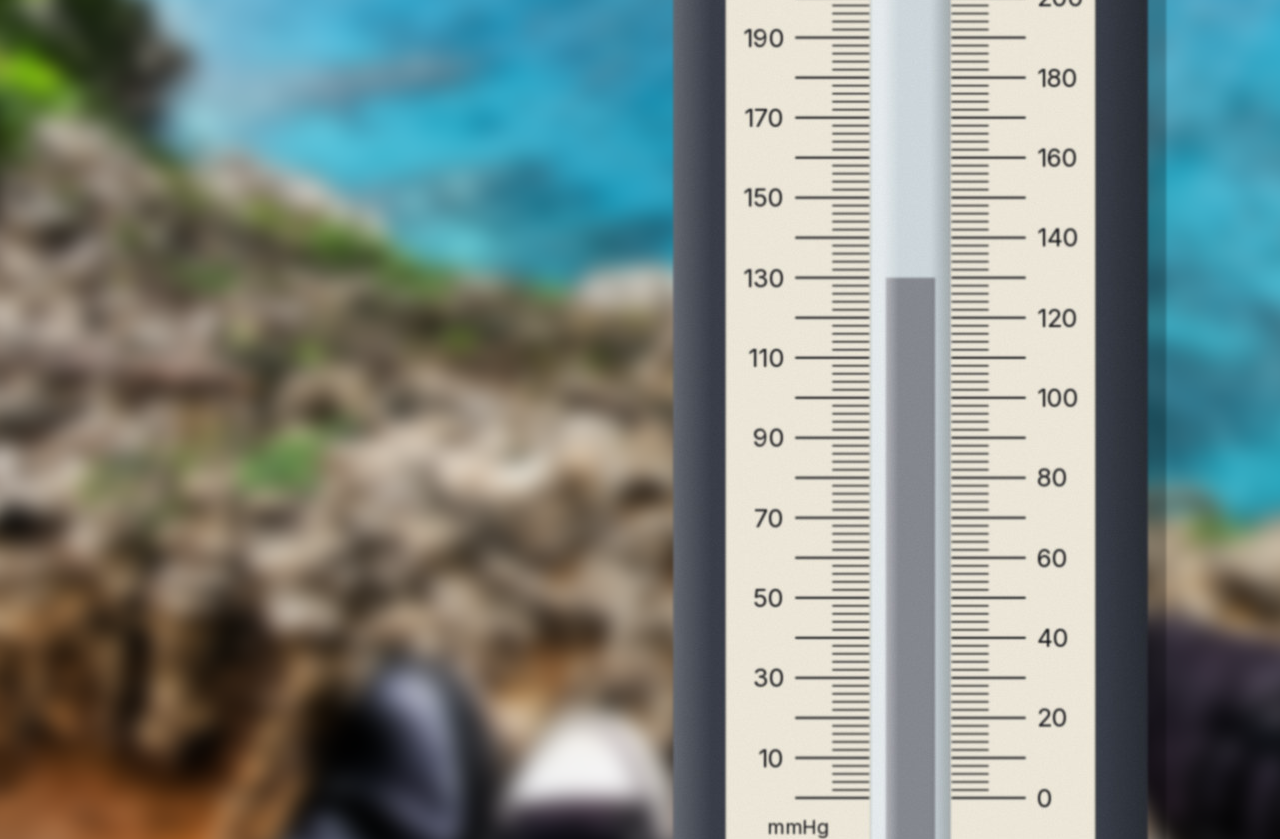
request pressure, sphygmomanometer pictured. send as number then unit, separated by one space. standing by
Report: 130 mmHg
